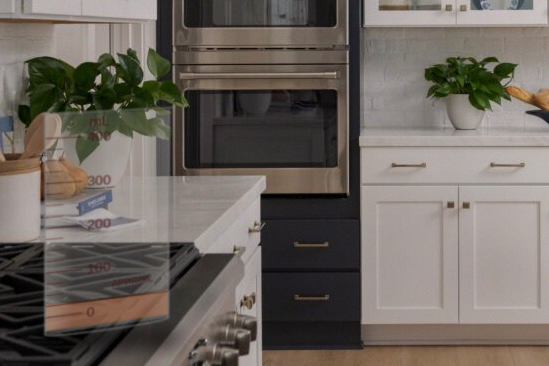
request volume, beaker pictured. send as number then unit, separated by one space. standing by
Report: 25 mL
